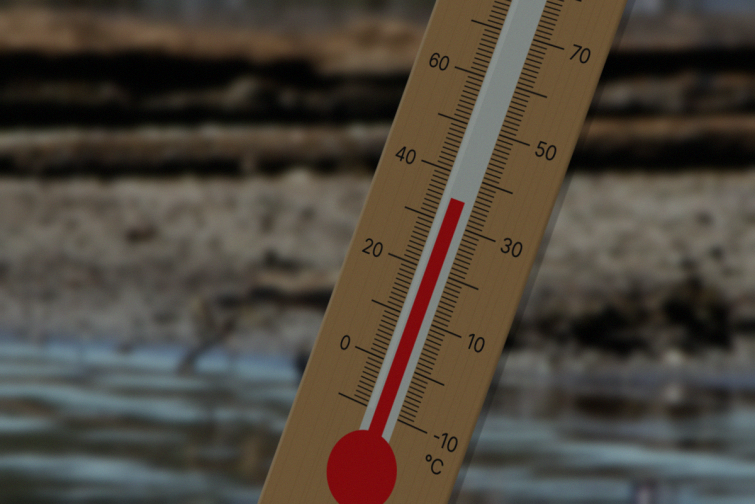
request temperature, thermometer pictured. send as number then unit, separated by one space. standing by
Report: 35 °C
